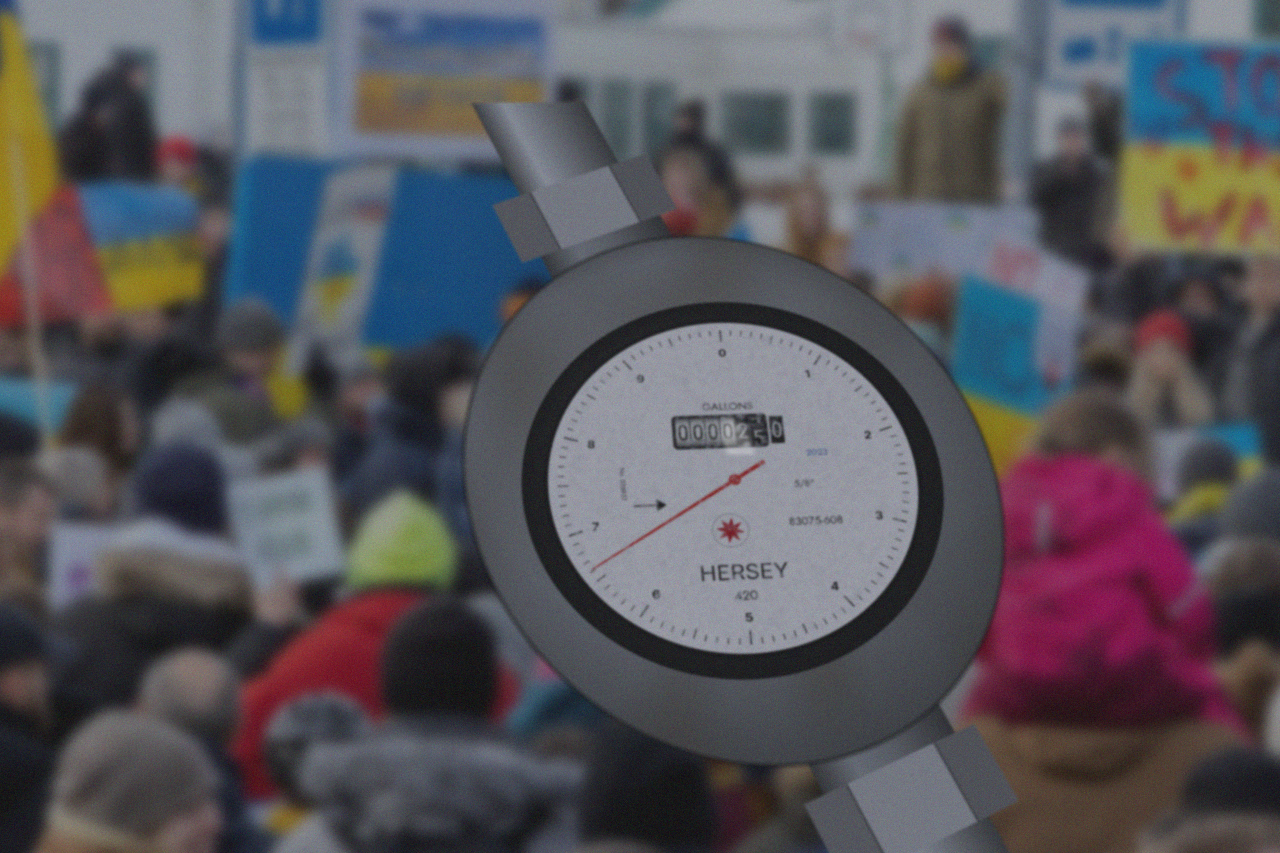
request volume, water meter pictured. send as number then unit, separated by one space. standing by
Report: 246.6 gal
